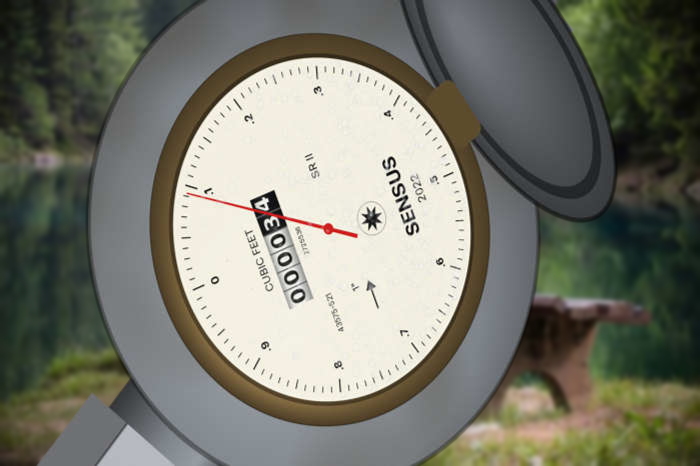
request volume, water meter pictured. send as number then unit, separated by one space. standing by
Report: 34.09 ft³
